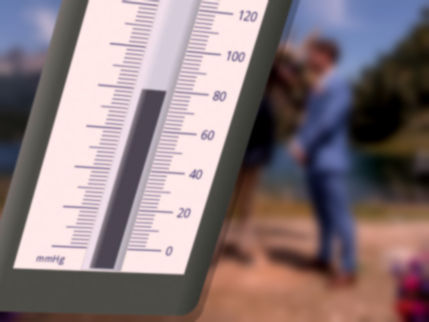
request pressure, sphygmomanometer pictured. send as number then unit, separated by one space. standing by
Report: 80 mmHg
